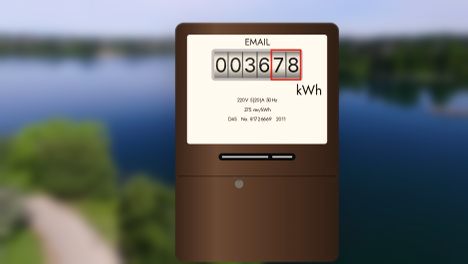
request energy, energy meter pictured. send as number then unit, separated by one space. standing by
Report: 36.78 kWh
